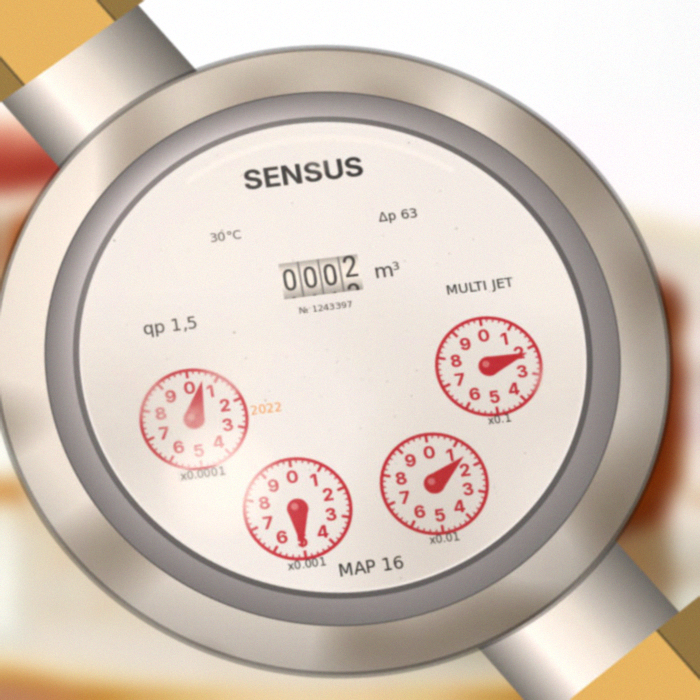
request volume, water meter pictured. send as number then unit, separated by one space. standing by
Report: 2.2150 m³
